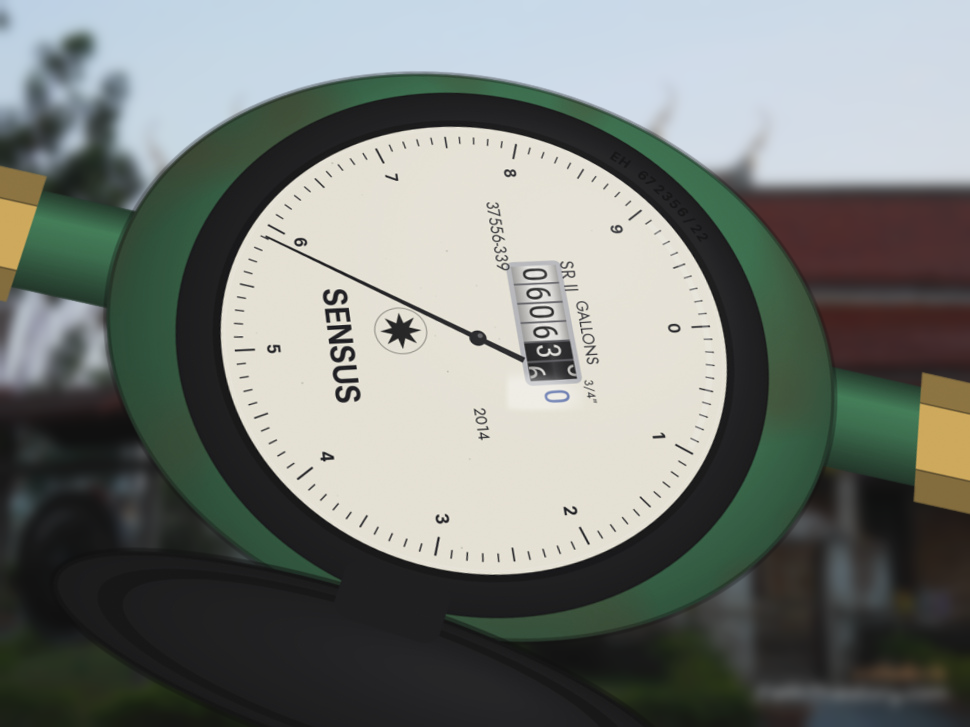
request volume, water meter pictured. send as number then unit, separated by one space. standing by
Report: 606355.9 gal
